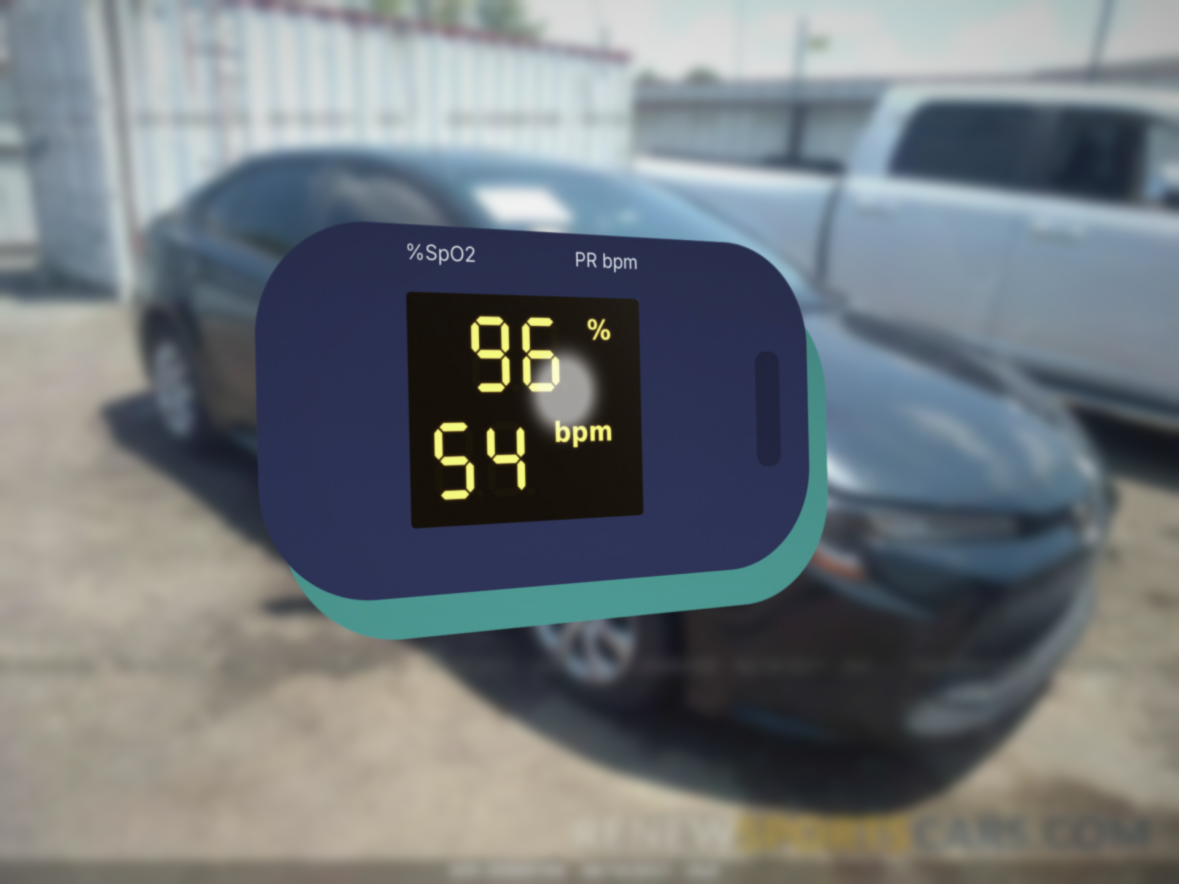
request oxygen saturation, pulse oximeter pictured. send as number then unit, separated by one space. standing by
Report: 96 %
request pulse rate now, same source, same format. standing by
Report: 54 bpm
